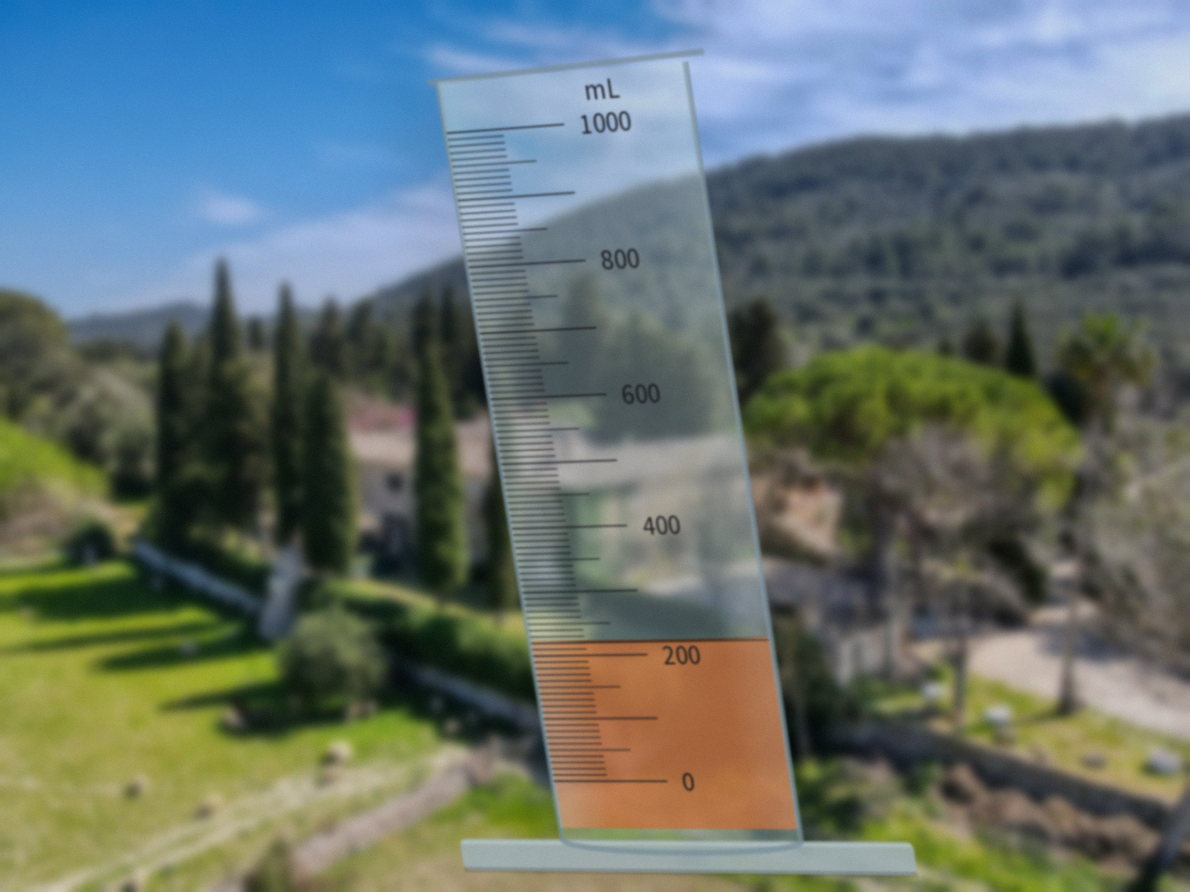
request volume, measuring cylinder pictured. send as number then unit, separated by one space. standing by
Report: 220 mL
